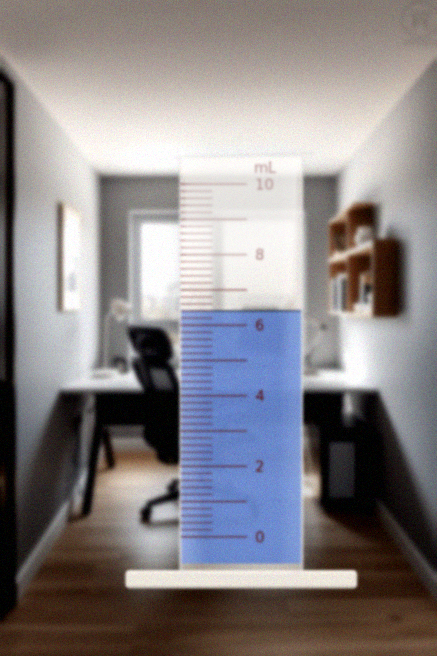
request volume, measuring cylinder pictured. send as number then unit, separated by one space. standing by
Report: 6.4 mL
